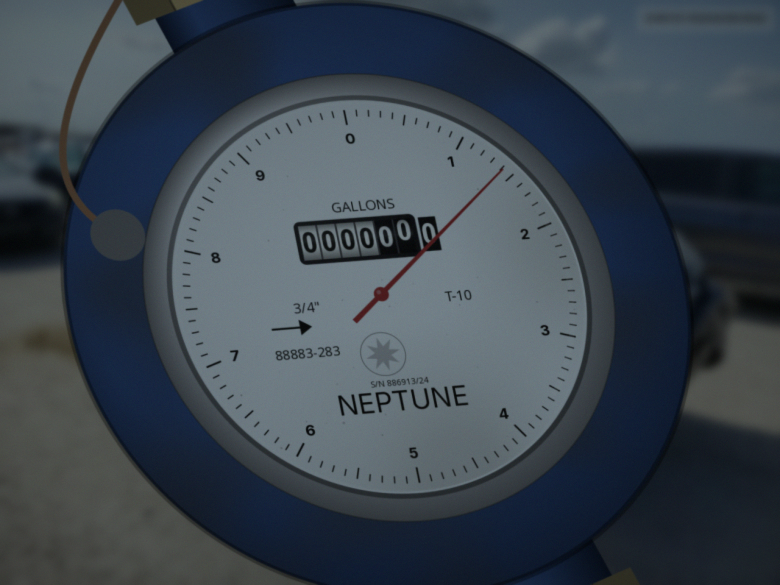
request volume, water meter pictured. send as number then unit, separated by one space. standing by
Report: 1.4 gal
